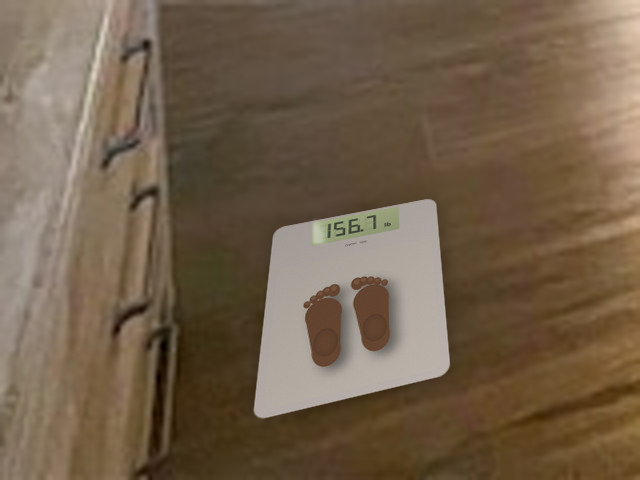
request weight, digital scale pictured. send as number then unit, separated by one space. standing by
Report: 156.7 lb
